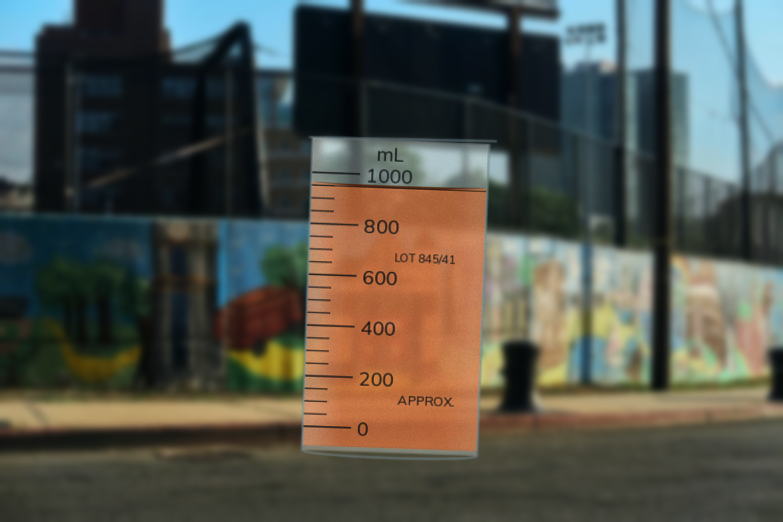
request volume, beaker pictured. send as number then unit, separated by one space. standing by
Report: 950 mL
